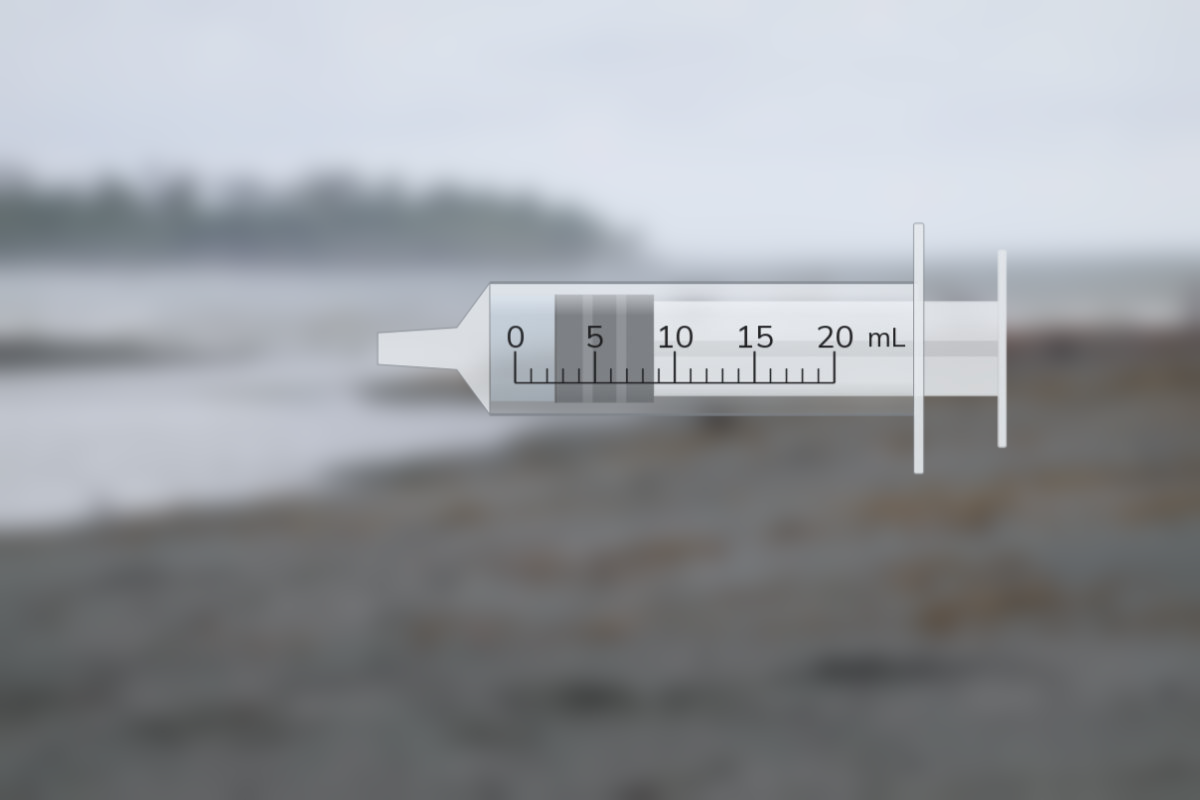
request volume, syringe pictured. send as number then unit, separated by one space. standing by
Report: 2.5 mL
